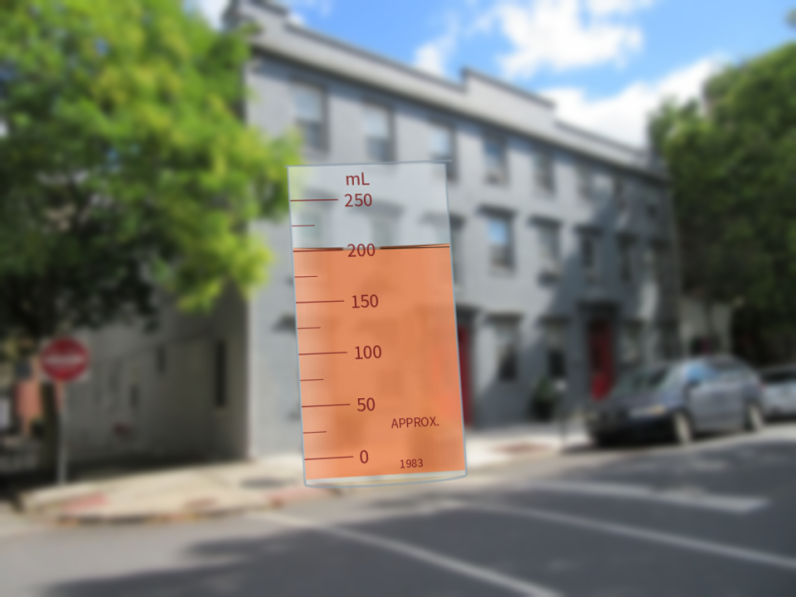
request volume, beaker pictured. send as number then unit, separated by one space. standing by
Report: 200 mL
